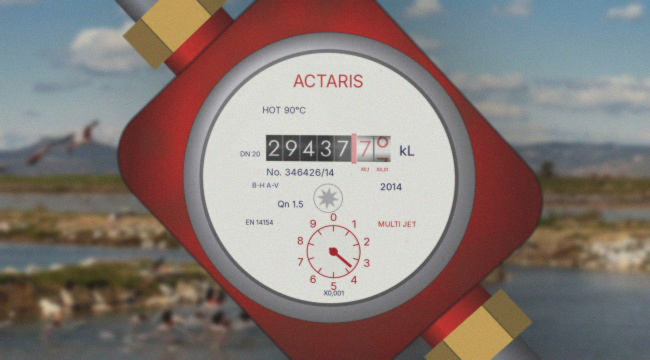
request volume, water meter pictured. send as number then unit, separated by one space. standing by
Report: 29437.763 kL
